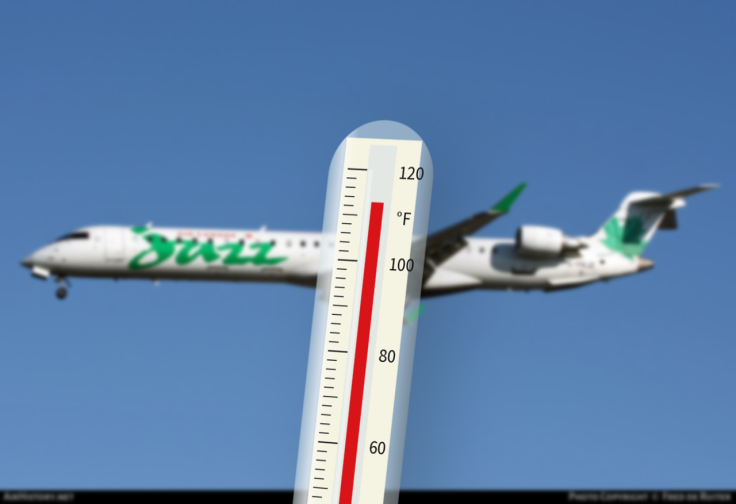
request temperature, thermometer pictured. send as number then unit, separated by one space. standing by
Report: 113 °F
